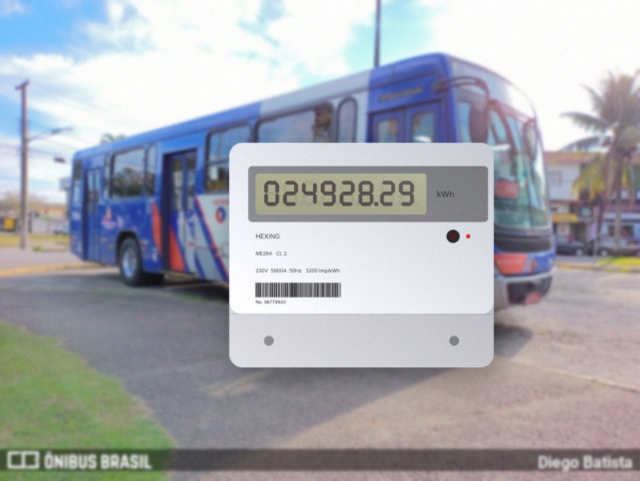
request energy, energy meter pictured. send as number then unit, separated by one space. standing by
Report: 24928.29 kWh
